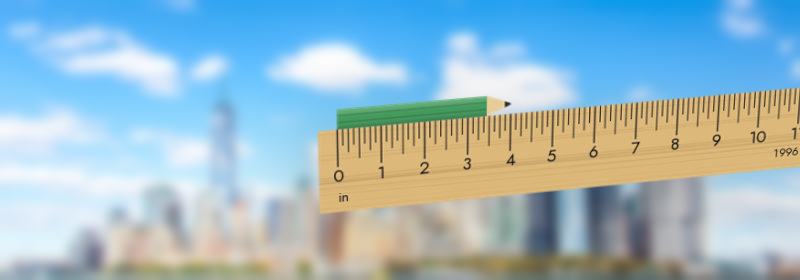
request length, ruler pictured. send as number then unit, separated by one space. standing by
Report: 4 in
